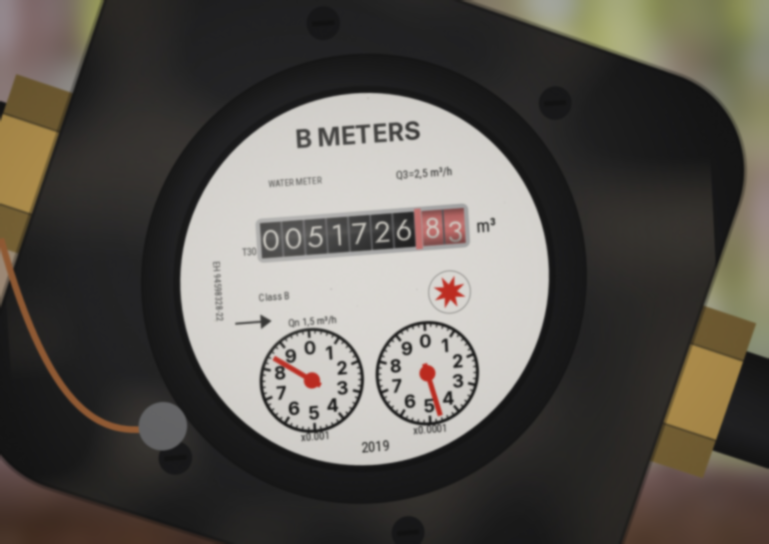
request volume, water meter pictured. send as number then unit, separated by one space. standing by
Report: 51726.8284 m³
